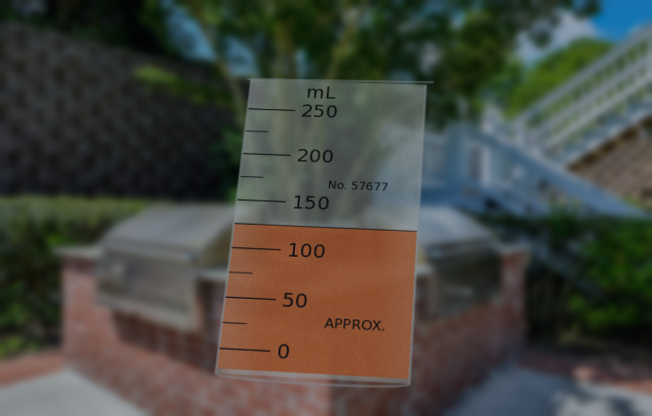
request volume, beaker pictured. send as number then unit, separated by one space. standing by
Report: 125 mL
